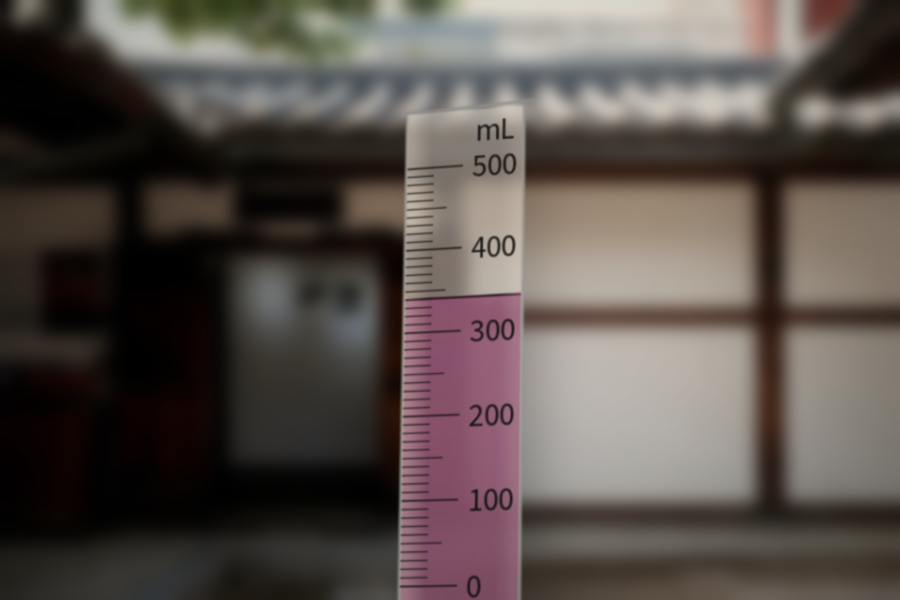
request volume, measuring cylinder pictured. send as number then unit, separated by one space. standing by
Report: 340 mL
